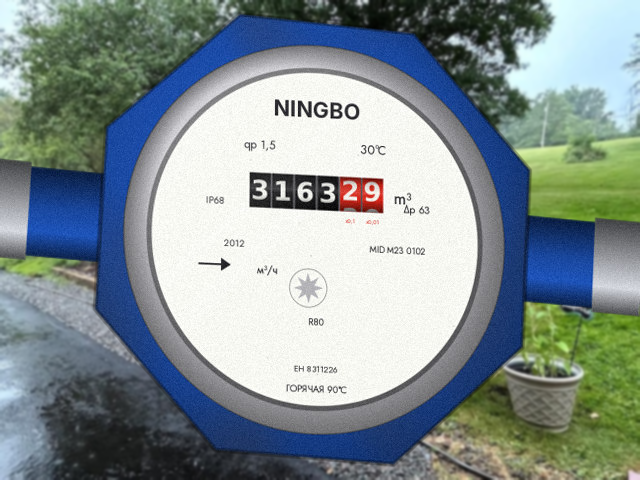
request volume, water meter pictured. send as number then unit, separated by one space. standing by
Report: 3163.29 m³
